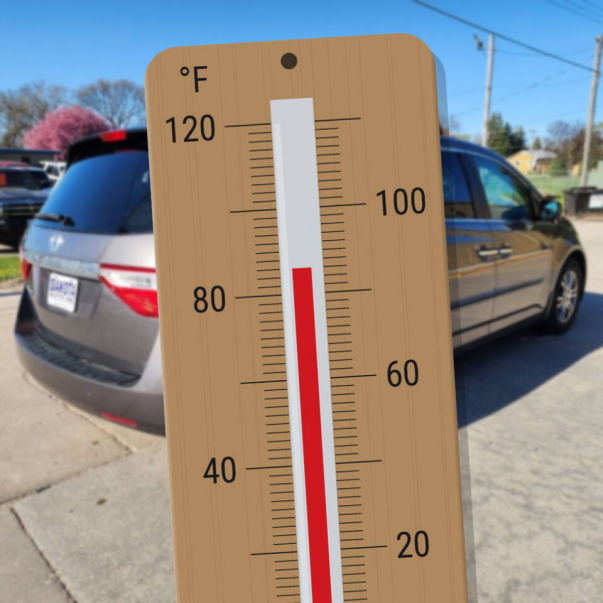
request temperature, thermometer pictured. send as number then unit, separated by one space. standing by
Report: 86 °F
